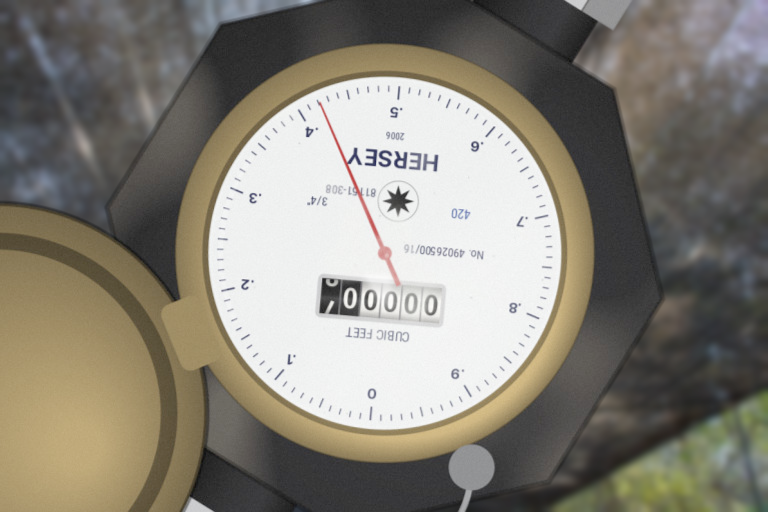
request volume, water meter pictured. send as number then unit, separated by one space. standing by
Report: 7.42 ft³
